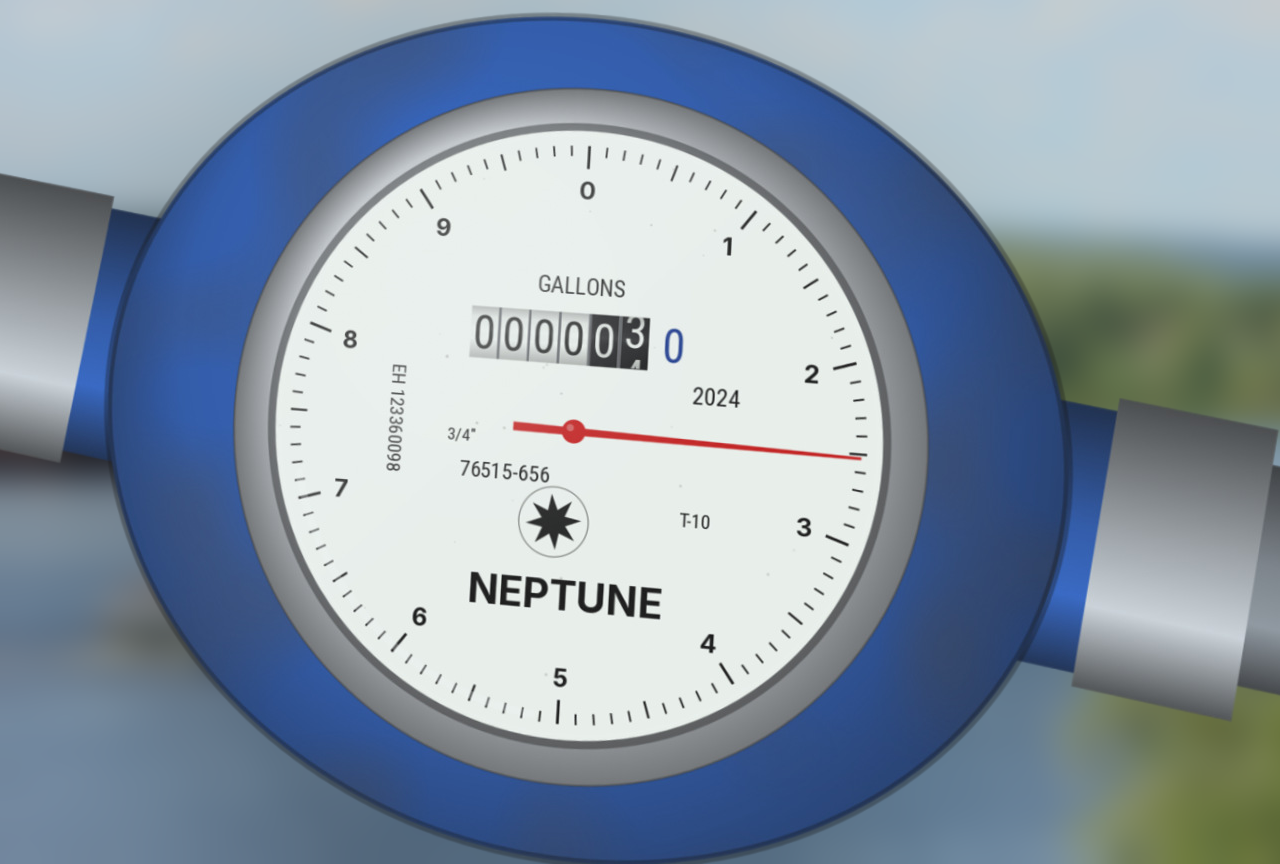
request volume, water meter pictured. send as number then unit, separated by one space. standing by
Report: 32.5 gal
